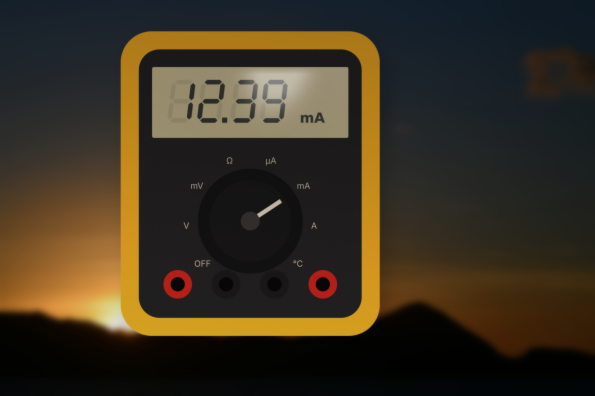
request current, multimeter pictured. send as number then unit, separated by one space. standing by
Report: 12.39 mA
